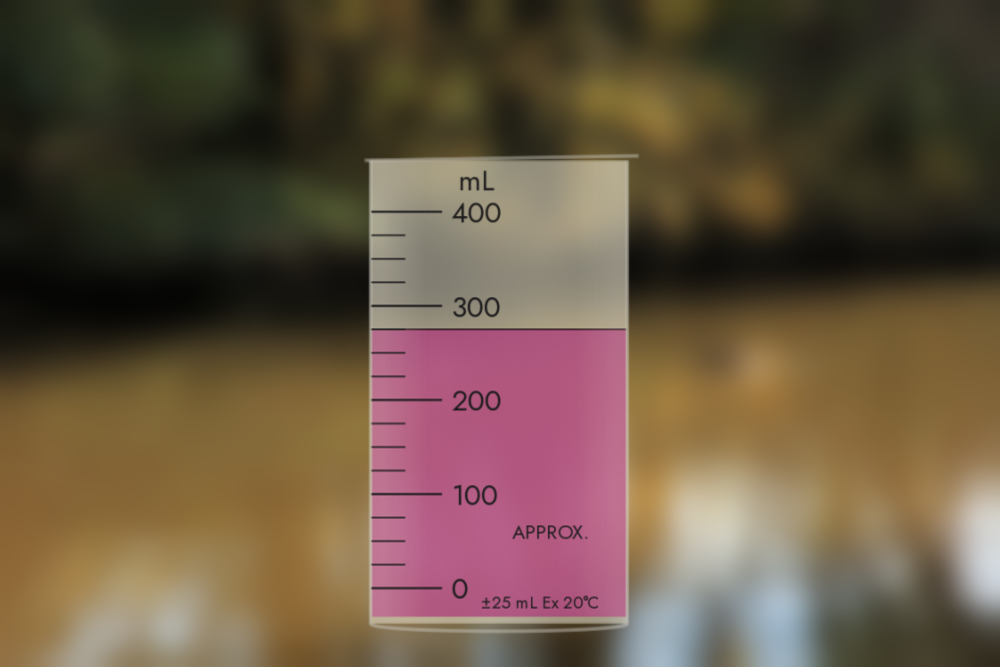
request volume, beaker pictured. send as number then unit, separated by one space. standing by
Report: 275 mL
